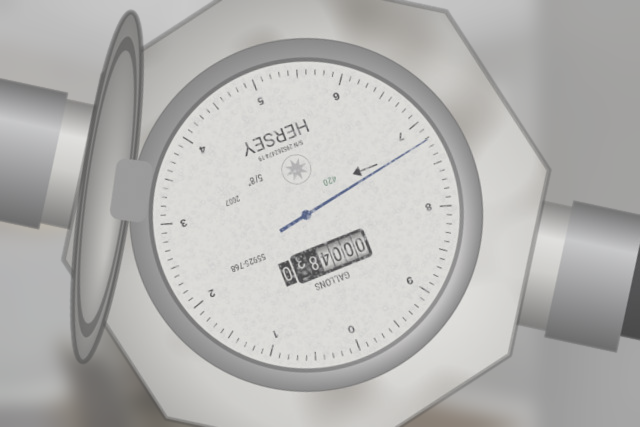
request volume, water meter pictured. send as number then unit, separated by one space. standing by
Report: 4827.2 gal
